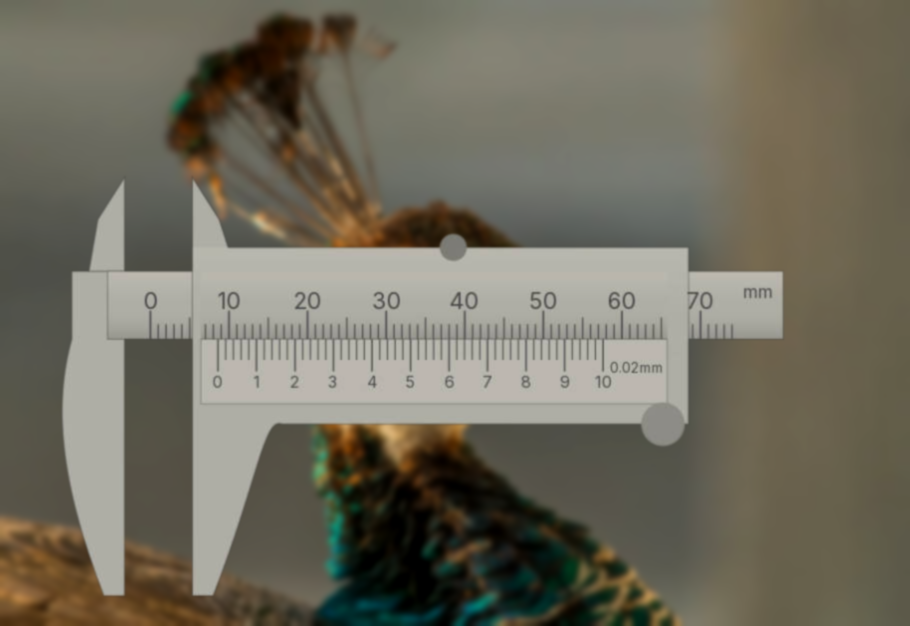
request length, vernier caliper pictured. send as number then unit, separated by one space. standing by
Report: 8.6 mm
